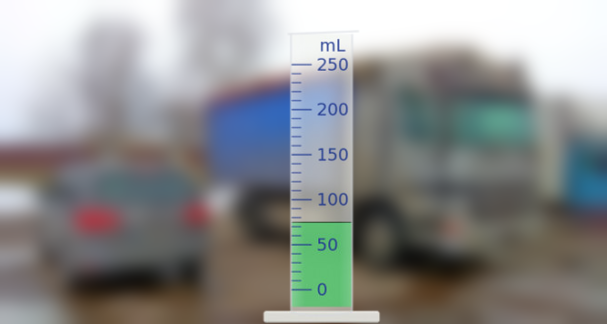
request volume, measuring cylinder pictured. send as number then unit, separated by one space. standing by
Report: 75 mL
